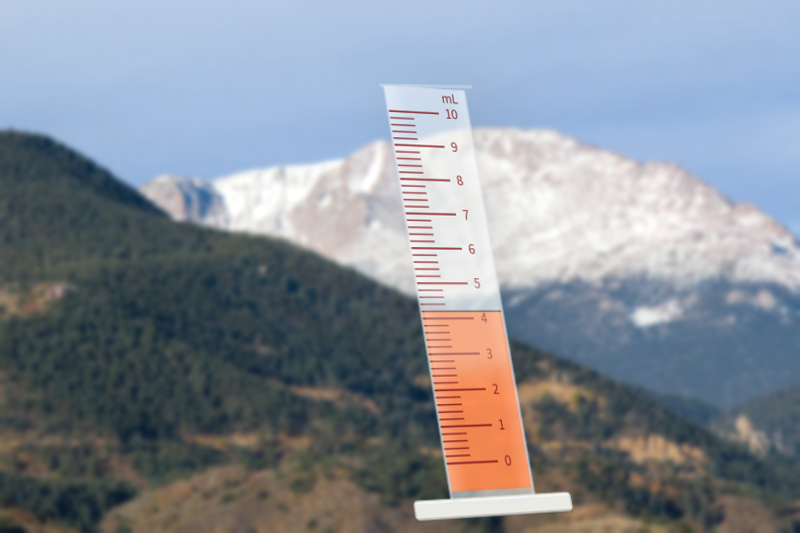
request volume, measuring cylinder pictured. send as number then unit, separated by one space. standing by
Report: 4.2 mL
